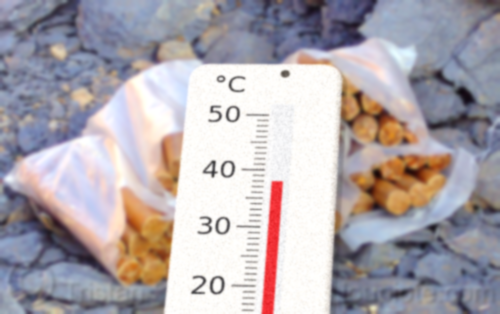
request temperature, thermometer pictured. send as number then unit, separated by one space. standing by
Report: 38 °C
